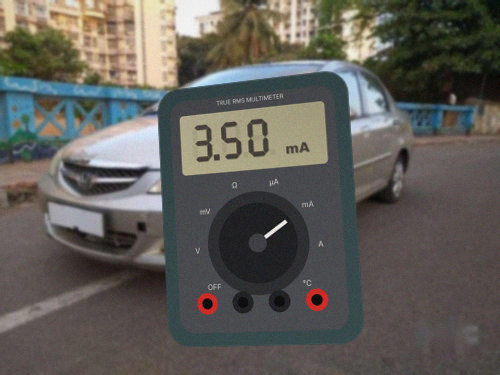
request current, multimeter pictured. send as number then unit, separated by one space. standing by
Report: 3.50 mA
